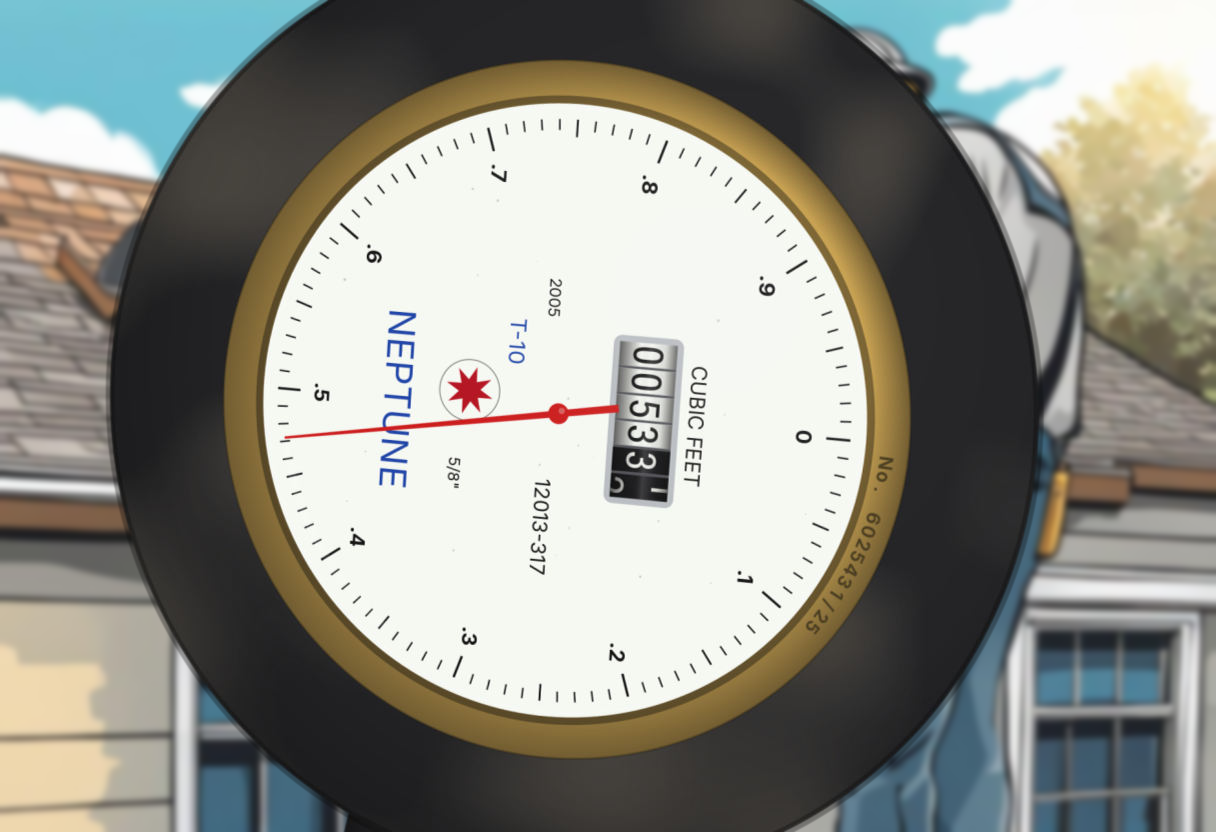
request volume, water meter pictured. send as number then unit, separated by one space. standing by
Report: 5331.47 ft³
